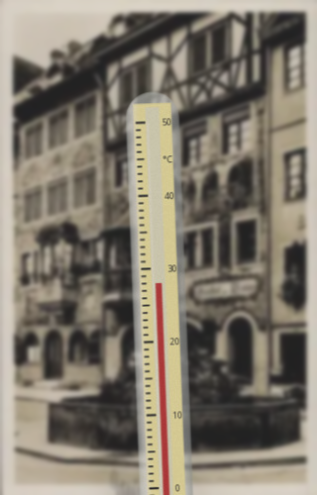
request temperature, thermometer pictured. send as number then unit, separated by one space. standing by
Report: 28 °C
